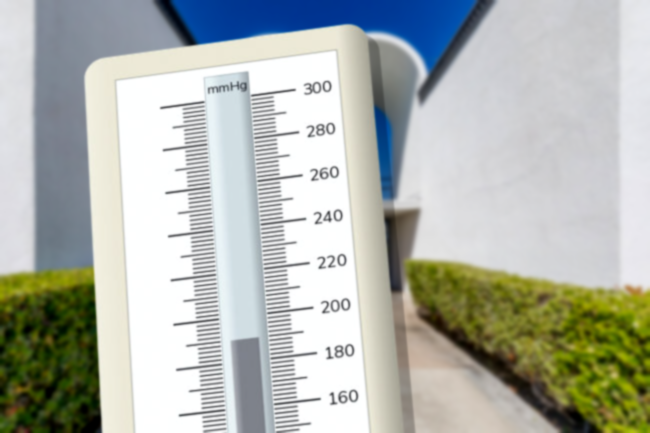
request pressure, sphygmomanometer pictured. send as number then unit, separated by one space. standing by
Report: 190 mmHg
